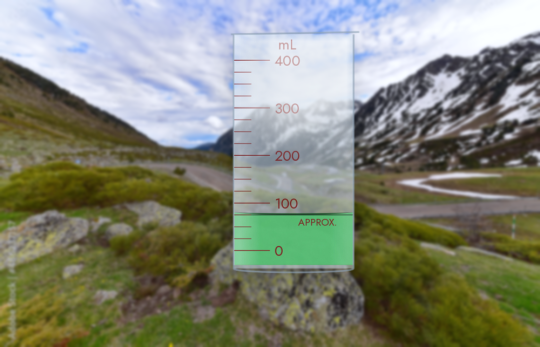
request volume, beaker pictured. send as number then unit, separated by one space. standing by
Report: 75 mL
